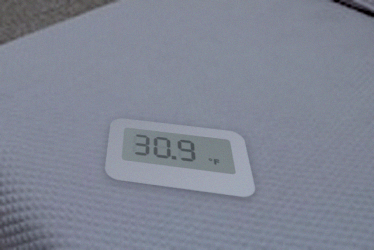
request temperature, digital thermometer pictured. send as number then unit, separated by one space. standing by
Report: 30.9 °F
